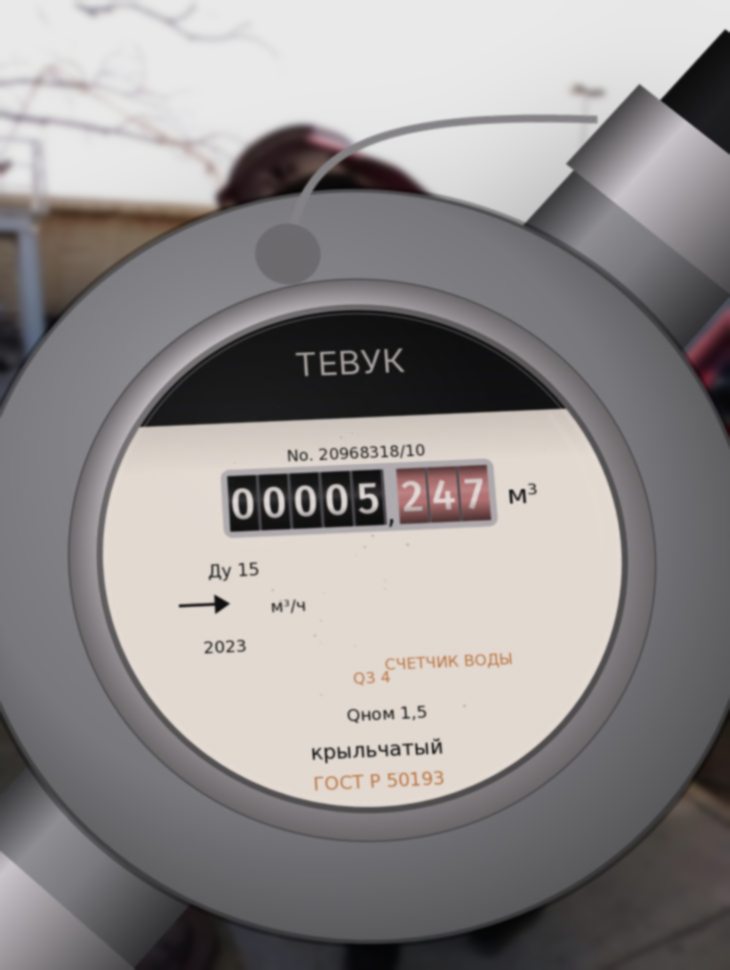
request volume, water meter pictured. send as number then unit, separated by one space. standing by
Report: 5.247 m³
